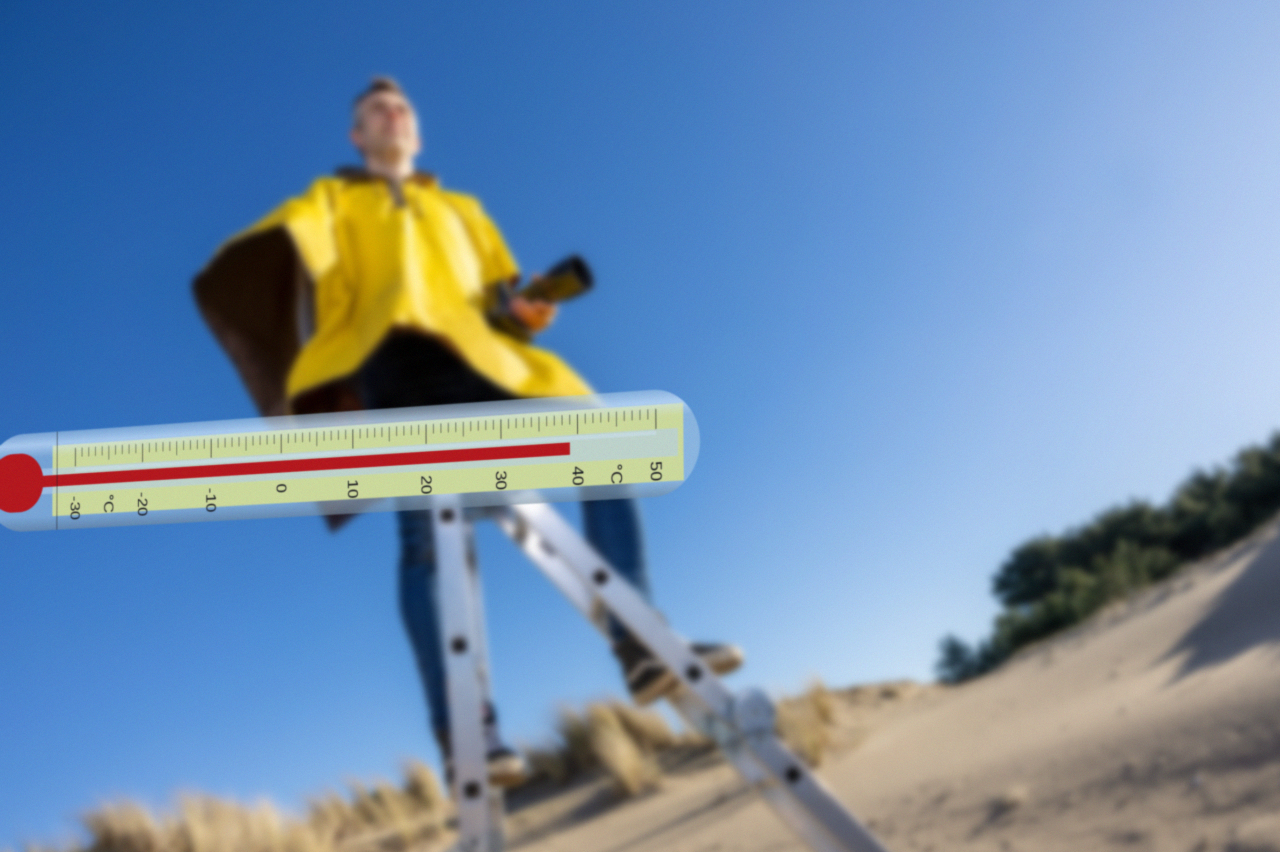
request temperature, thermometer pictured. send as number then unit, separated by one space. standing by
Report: 39 °C
